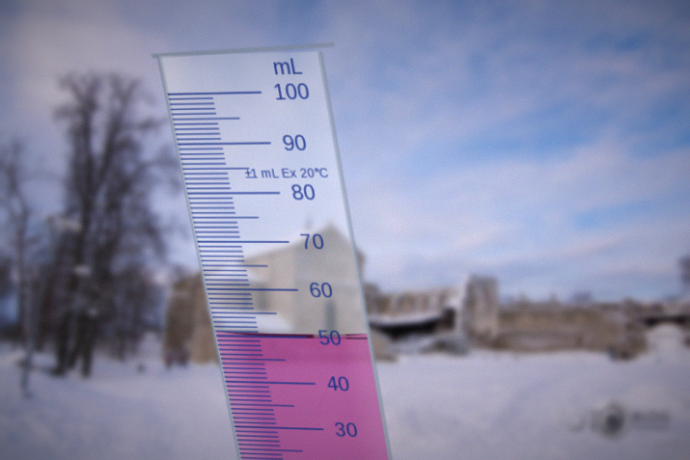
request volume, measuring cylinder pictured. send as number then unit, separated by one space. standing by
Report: 50 mL
